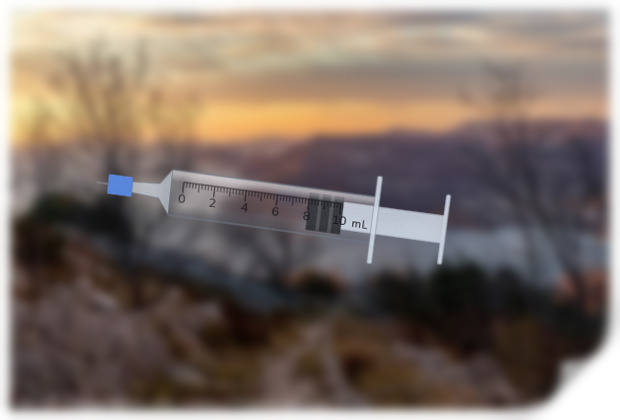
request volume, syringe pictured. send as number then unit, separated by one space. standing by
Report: 8 mL
